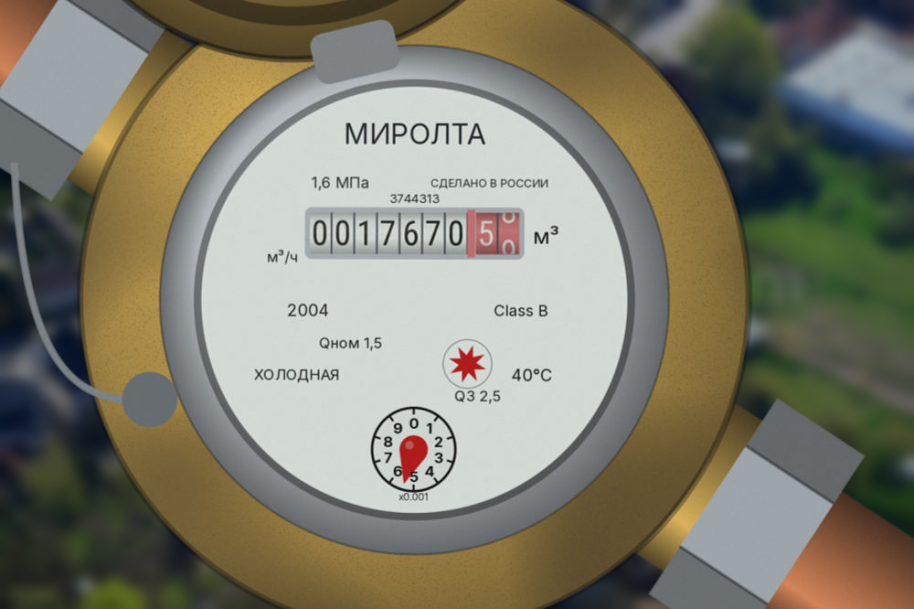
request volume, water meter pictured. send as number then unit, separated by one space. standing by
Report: 17670.585 m³
